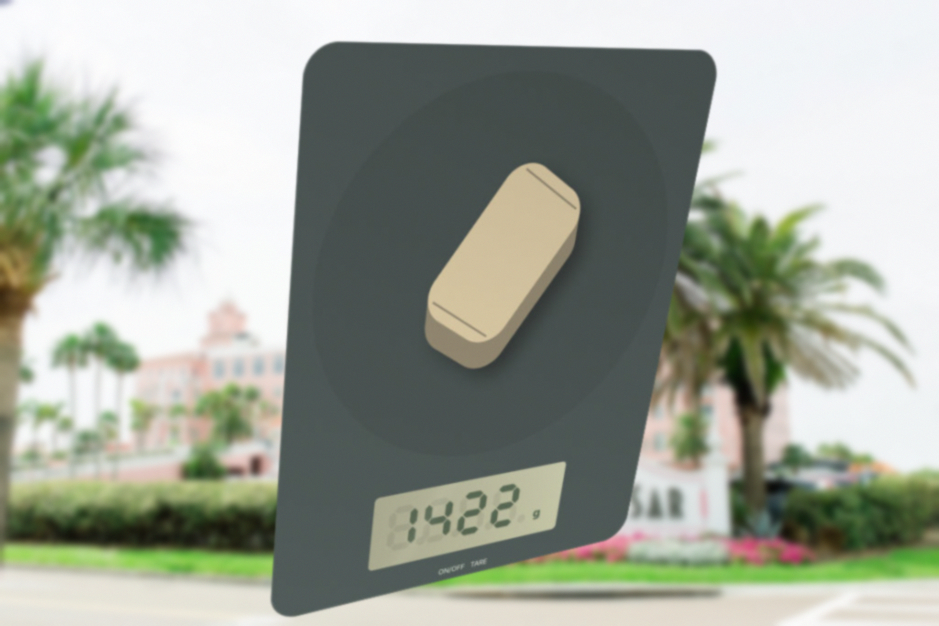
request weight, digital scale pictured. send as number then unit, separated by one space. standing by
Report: 1422 g
